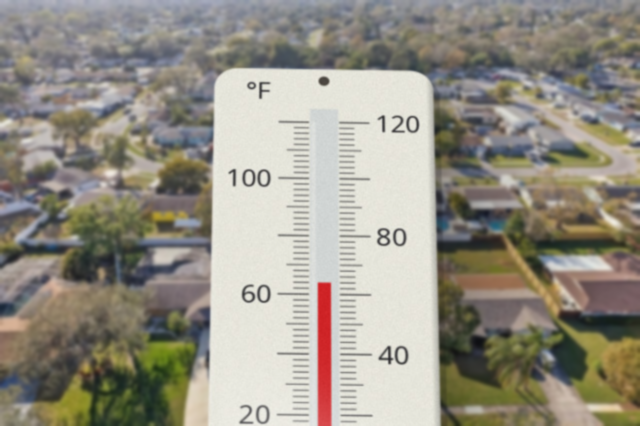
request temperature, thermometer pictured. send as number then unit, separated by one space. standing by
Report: 64 °F
